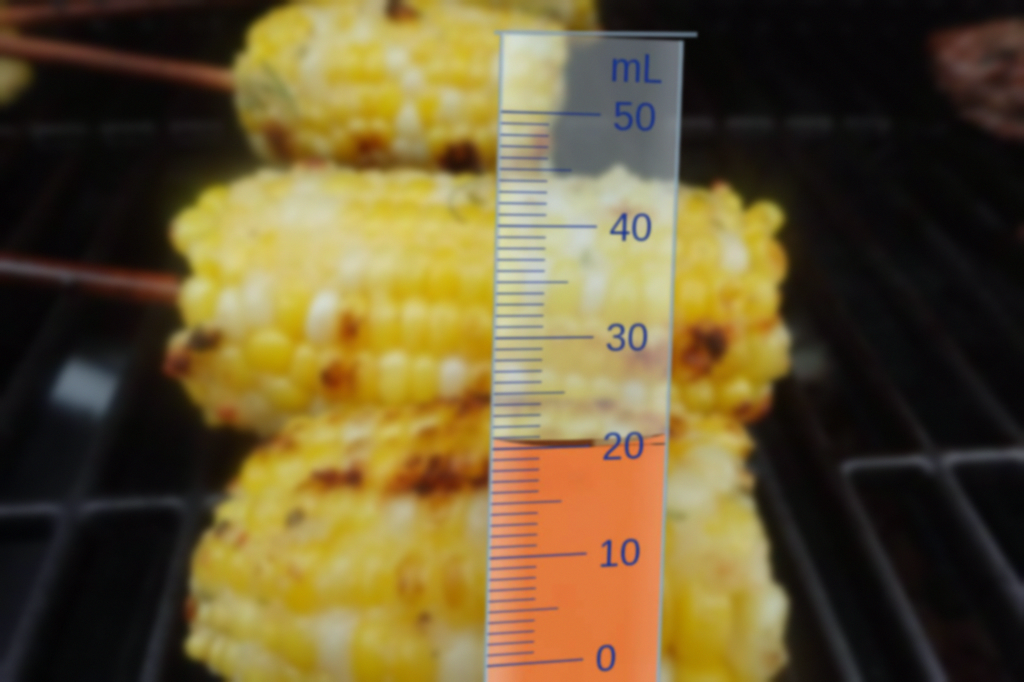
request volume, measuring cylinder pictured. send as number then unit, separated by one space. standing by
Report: 20 mL
